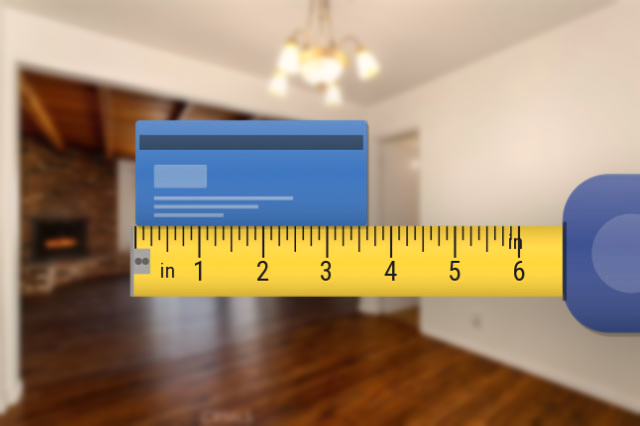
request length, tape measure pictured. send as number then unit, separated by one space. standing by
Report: 3.625 in
